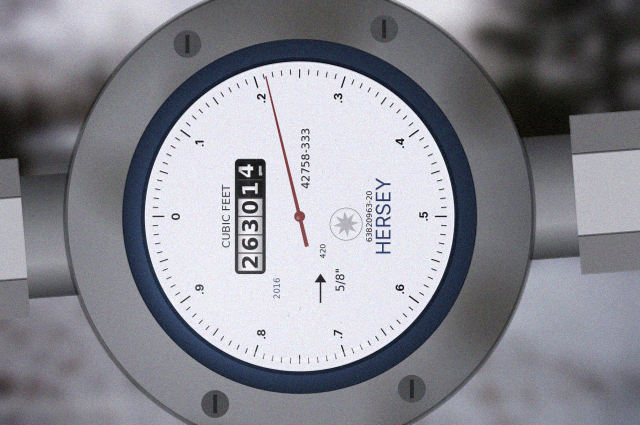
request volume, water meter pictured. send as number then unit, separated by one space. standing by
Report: 263014.21 ft³
